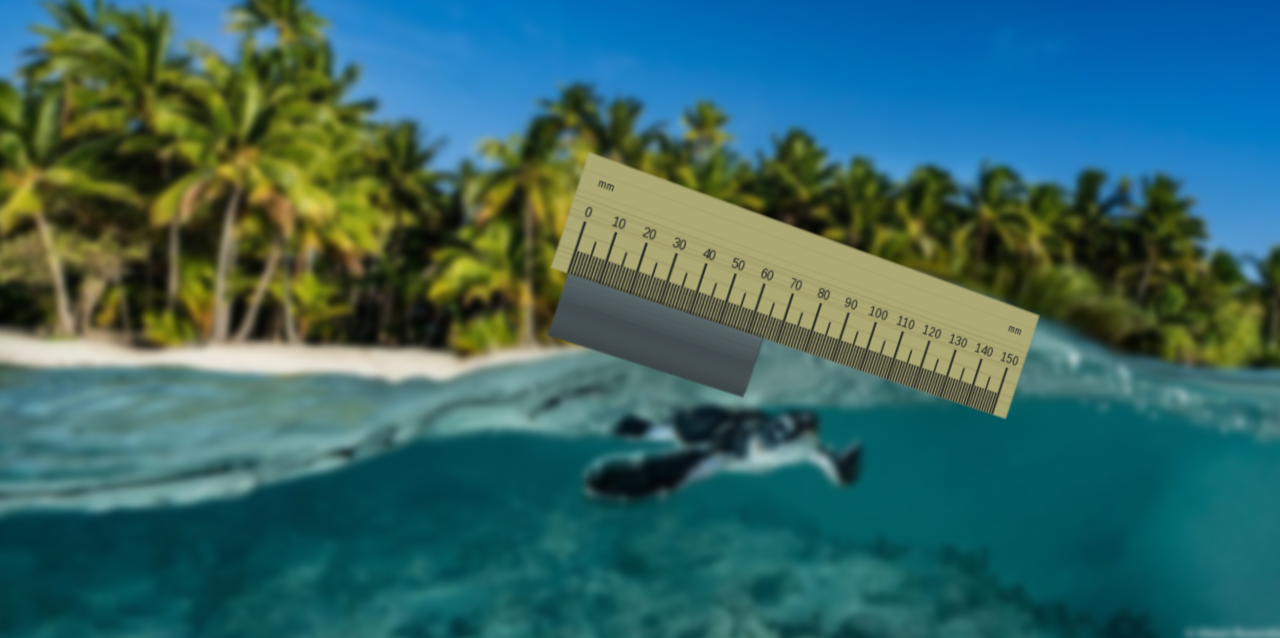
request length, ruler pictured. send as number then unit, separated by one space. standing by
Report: 65 mm
